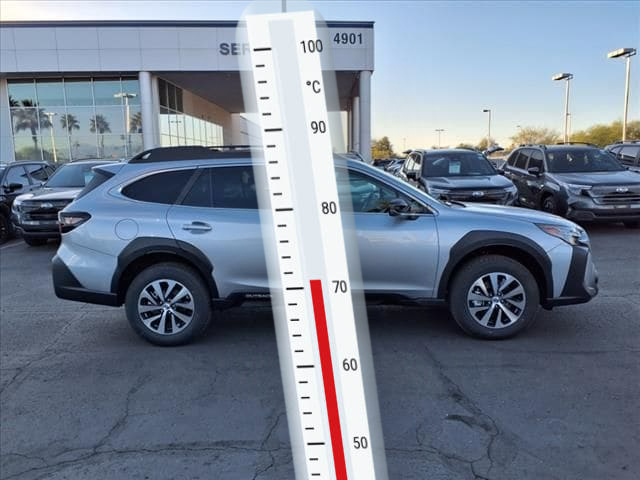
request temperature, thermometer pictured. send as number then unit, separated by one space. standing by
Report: 71 °C
